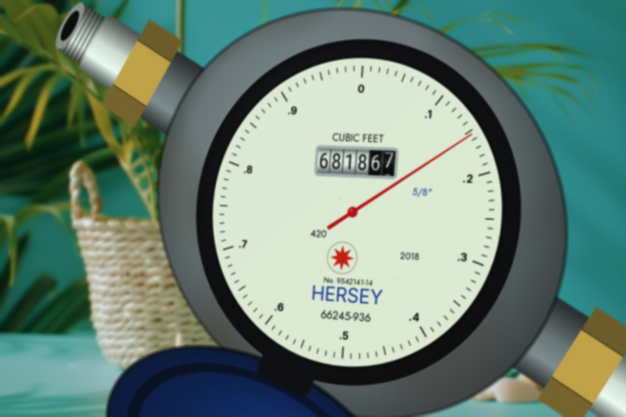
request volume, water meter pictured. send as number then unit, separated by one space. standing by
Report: 681867.15 ft³
